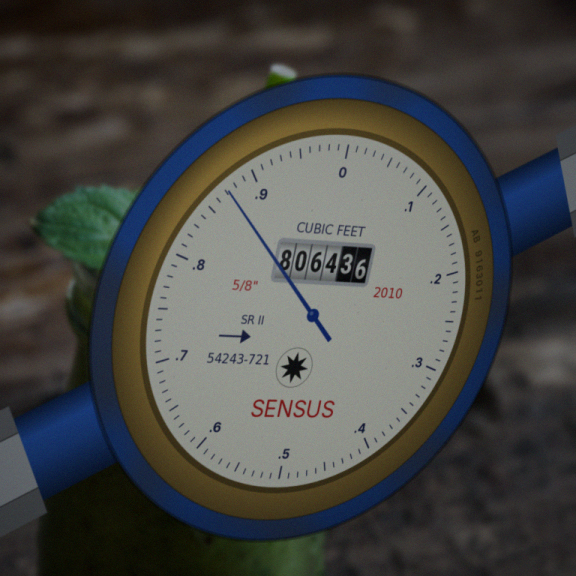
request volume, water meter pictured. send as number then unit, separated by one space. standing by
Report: 806435.87 ft³
